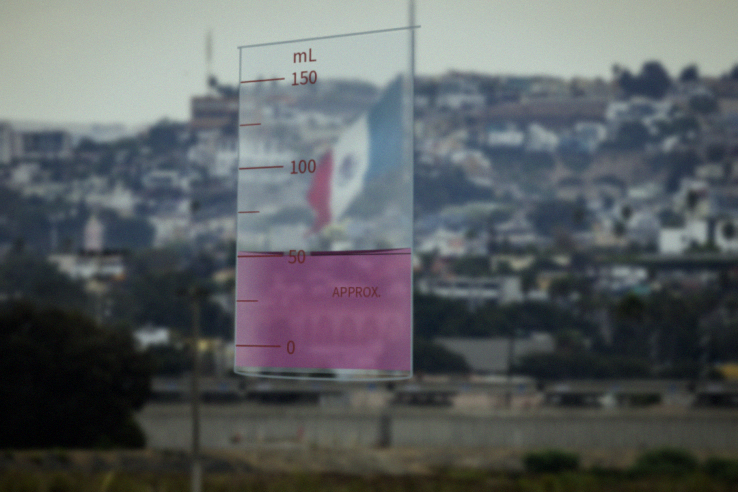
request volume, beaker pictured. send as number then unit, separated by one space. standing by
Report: 50 mL
